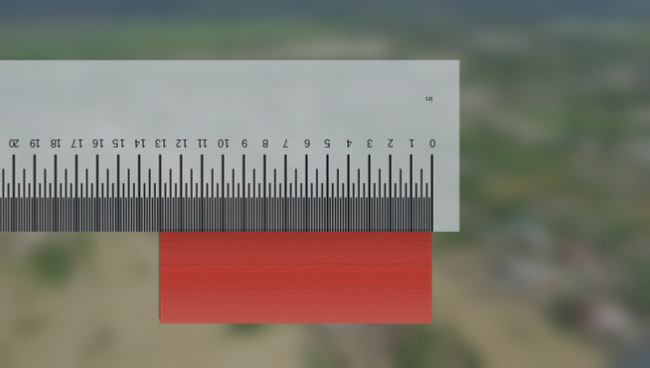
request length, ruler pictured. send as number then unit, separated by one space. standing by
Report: 13 in
